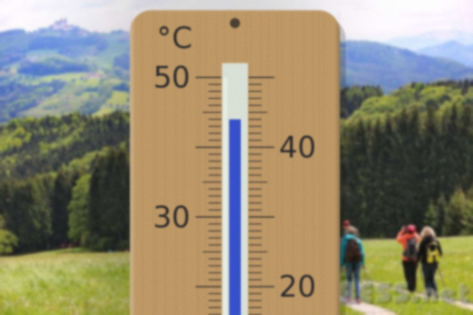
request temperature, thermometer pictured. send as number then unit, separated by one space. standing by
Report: 44 °C
